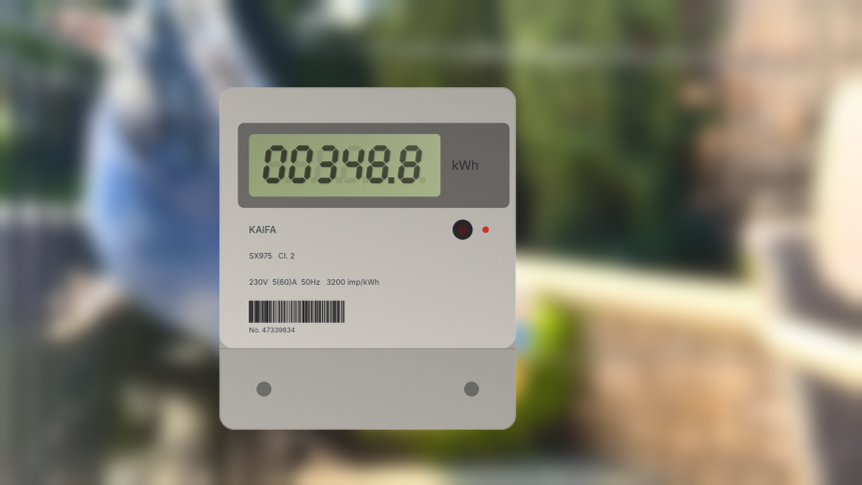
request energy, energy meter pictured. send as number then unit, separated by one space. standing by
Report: 348.8 kWh
